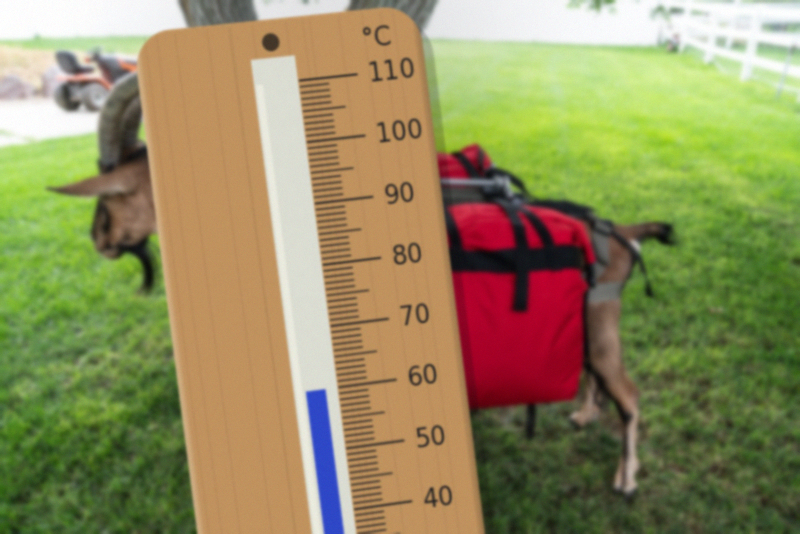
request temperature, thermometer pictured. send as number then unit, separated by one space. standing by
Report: 60 °C
